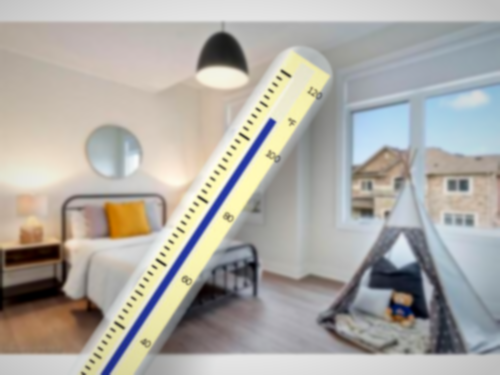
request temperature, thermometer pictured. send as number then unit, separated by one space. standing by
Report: 108 °F
